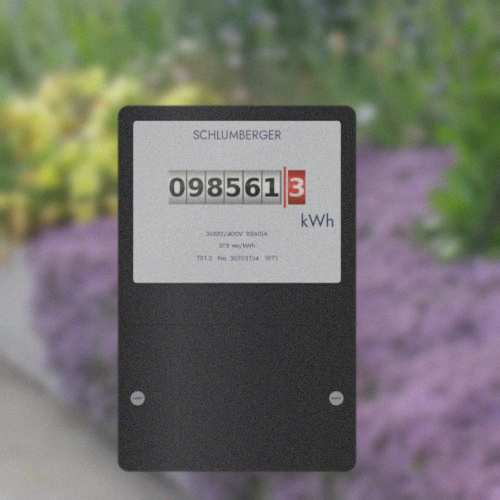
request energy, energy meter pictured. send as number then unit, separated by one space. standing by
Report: 98561.3 kWh
